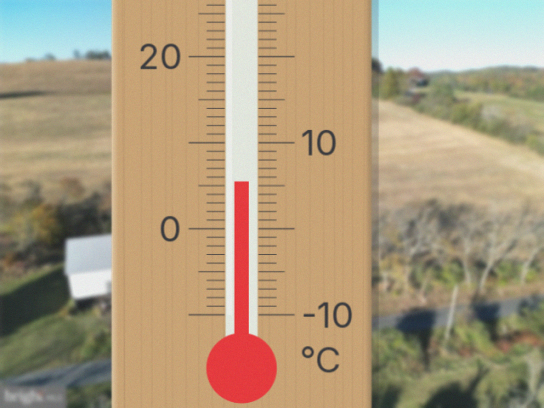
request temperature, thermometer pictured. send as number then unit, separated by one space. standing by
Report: 5.5 °C
